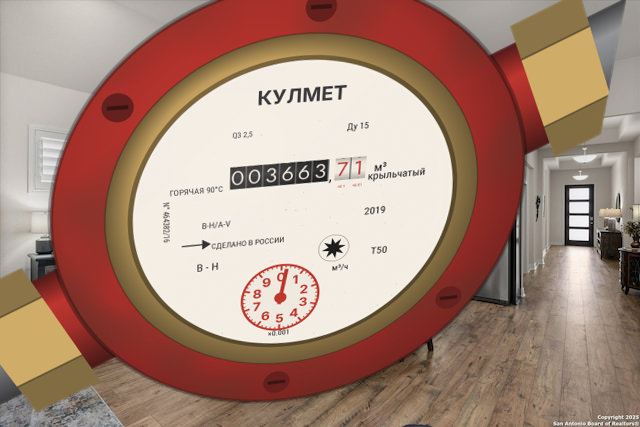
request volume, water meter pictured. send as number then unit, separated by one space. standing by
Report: 3663.710 m³
